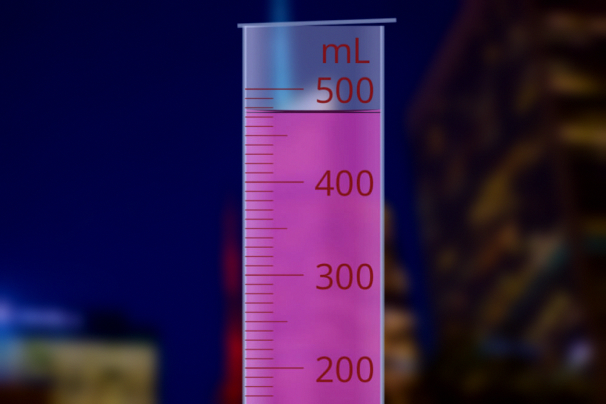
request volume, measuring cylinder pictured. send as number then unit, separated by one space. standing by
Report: 475 mL
